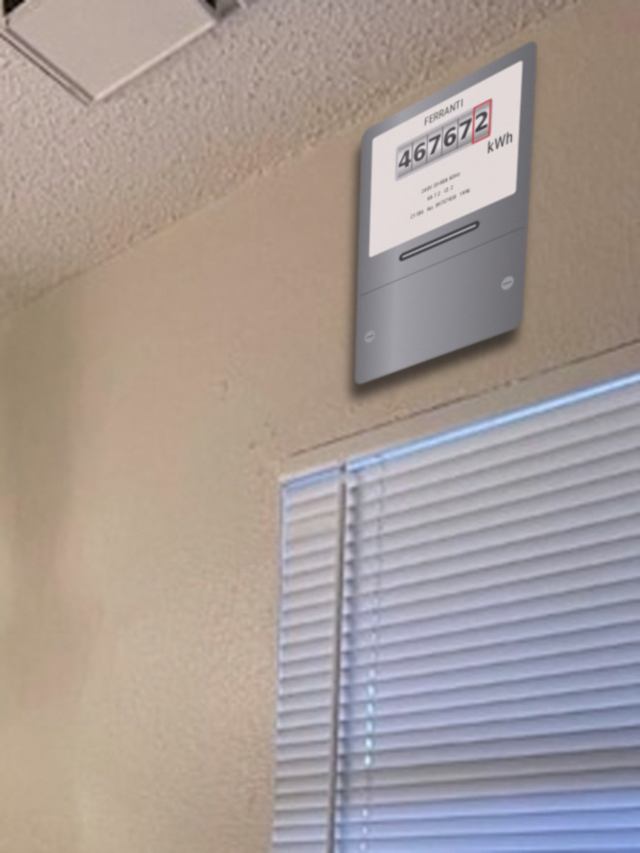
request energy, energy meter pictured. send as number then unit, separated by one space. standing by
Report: 46767.2 kWh
